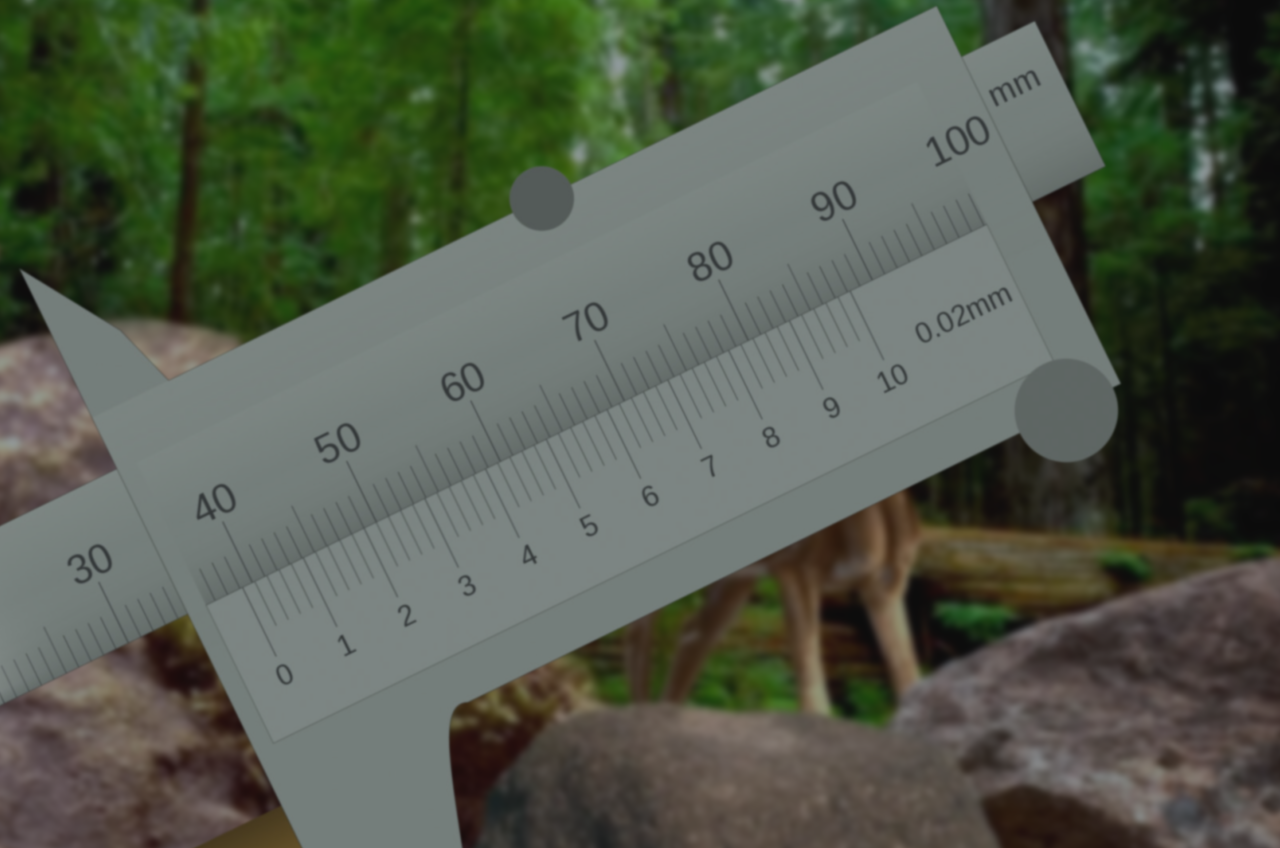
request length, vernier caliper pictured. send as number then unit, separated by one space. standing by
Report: 39.2 mm
